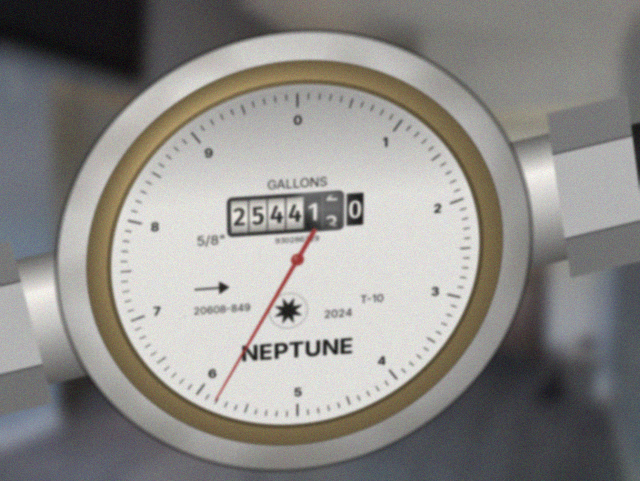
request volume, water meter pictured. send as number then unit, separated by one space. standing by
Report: 2544125.8 gal
